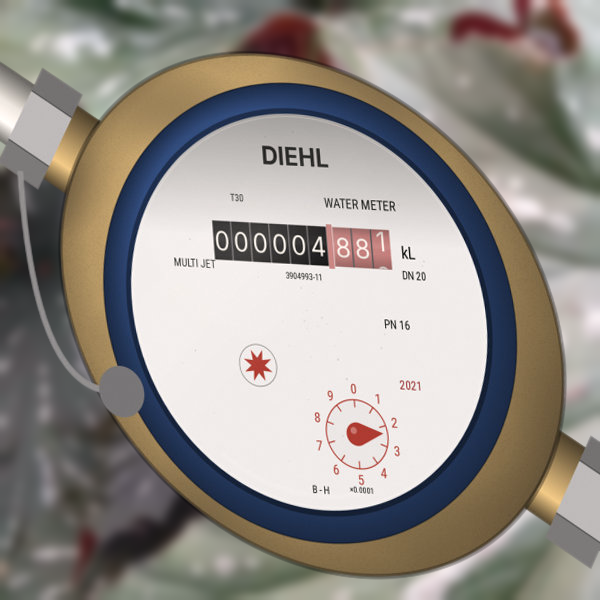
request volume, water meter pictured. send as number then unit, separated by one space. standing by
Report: 4.8812 kL
